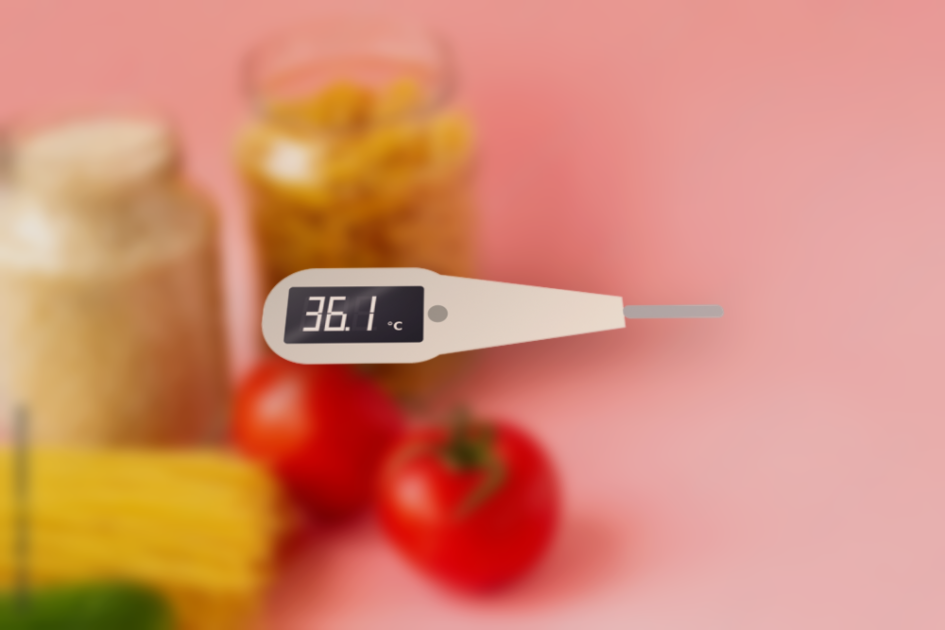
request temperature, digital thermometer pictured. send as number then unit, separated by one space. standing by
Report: 36.1 °C
